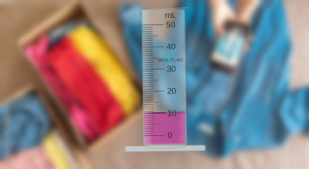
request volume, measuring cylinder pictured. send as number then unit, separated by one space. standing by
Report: 10 mL
